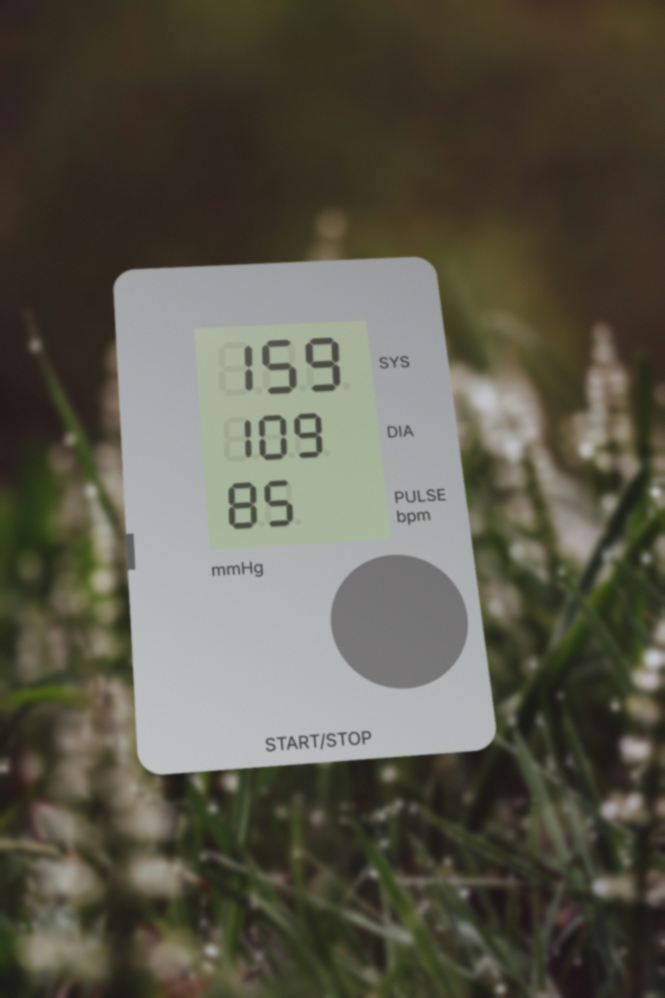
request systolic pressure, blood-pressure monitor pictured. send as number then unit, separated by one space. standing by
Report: 159 mmHg
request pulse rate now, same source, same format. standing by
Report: 85 bpm
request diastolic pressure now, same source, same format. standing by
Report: 109 mmHg
